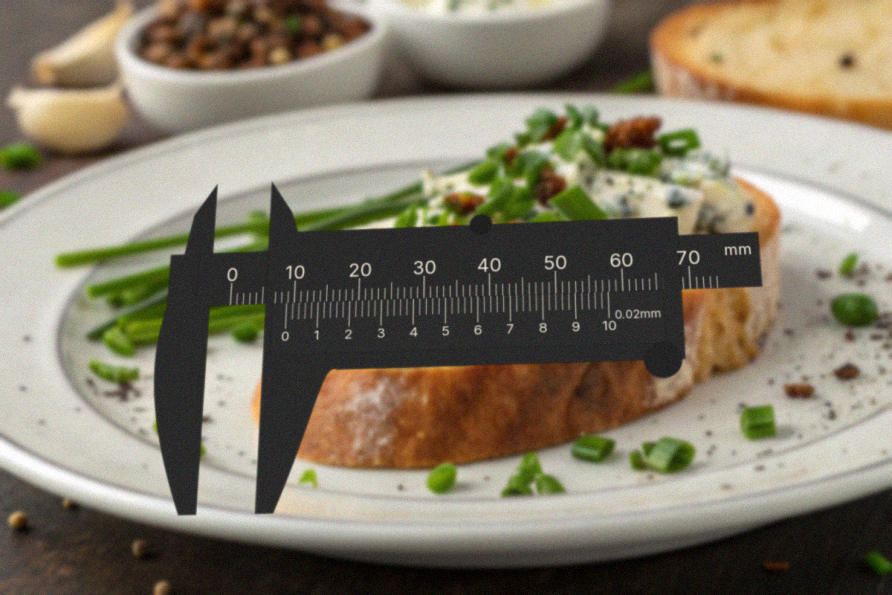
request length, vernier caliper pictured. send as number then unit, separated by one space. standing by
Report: 8.8 mm
